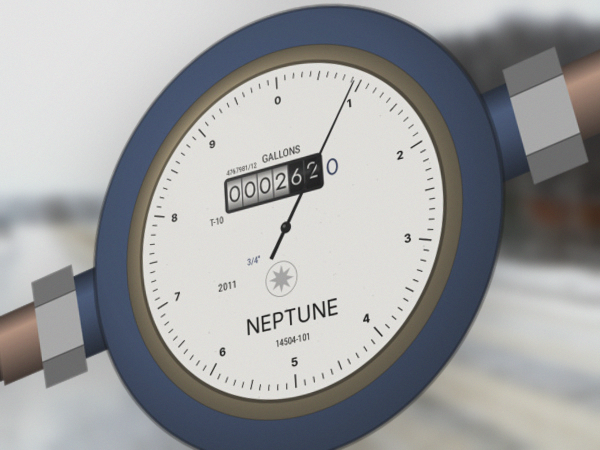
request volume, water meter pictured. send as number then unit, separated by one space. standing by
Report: 2620.9 gal
